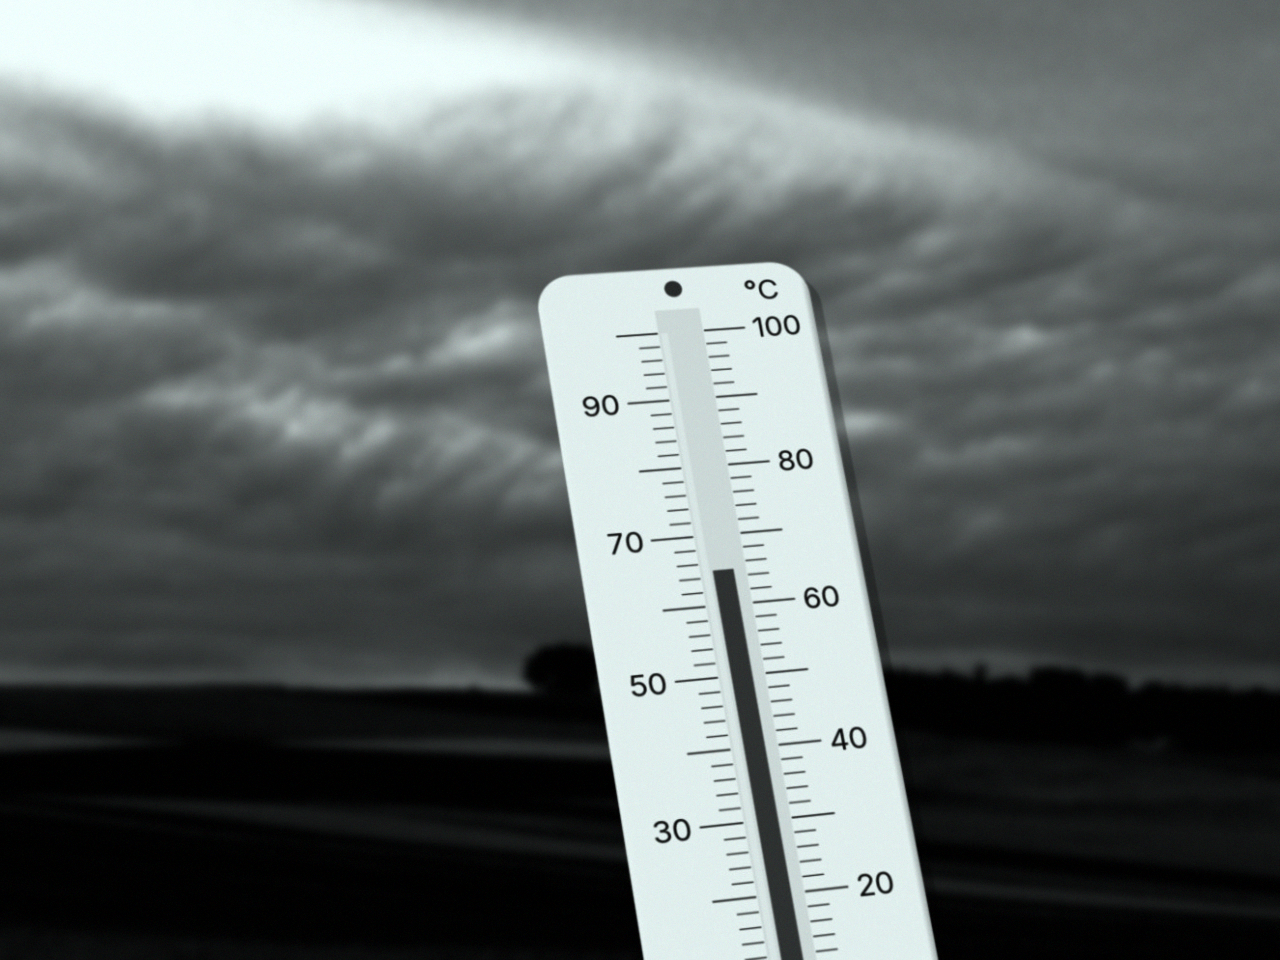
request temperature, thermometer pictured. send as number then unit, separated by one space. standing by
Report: 65 °C
